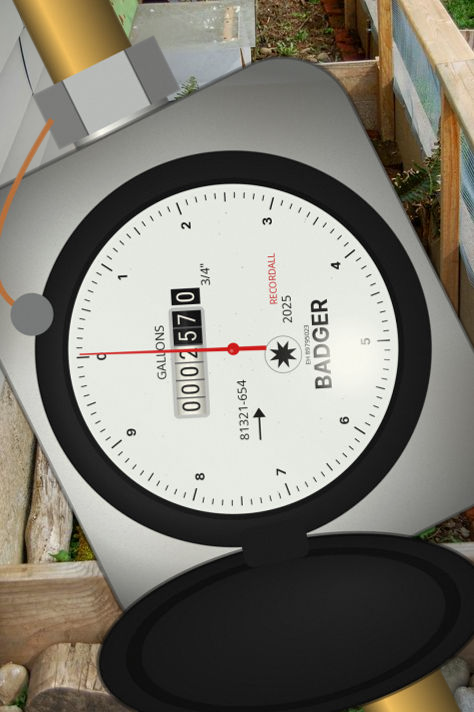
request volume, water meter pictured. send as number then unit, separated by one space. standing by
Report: 2570.0 gal
